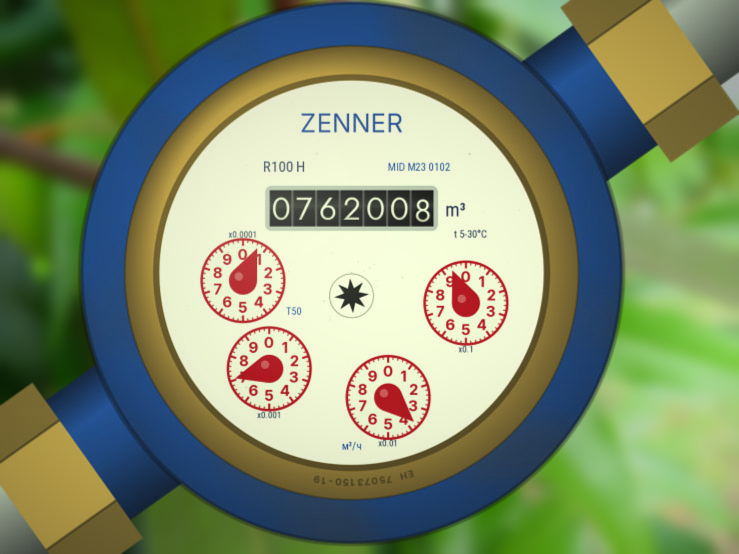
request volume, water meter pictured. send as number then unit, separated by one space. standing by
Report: 762007.9370 m³
